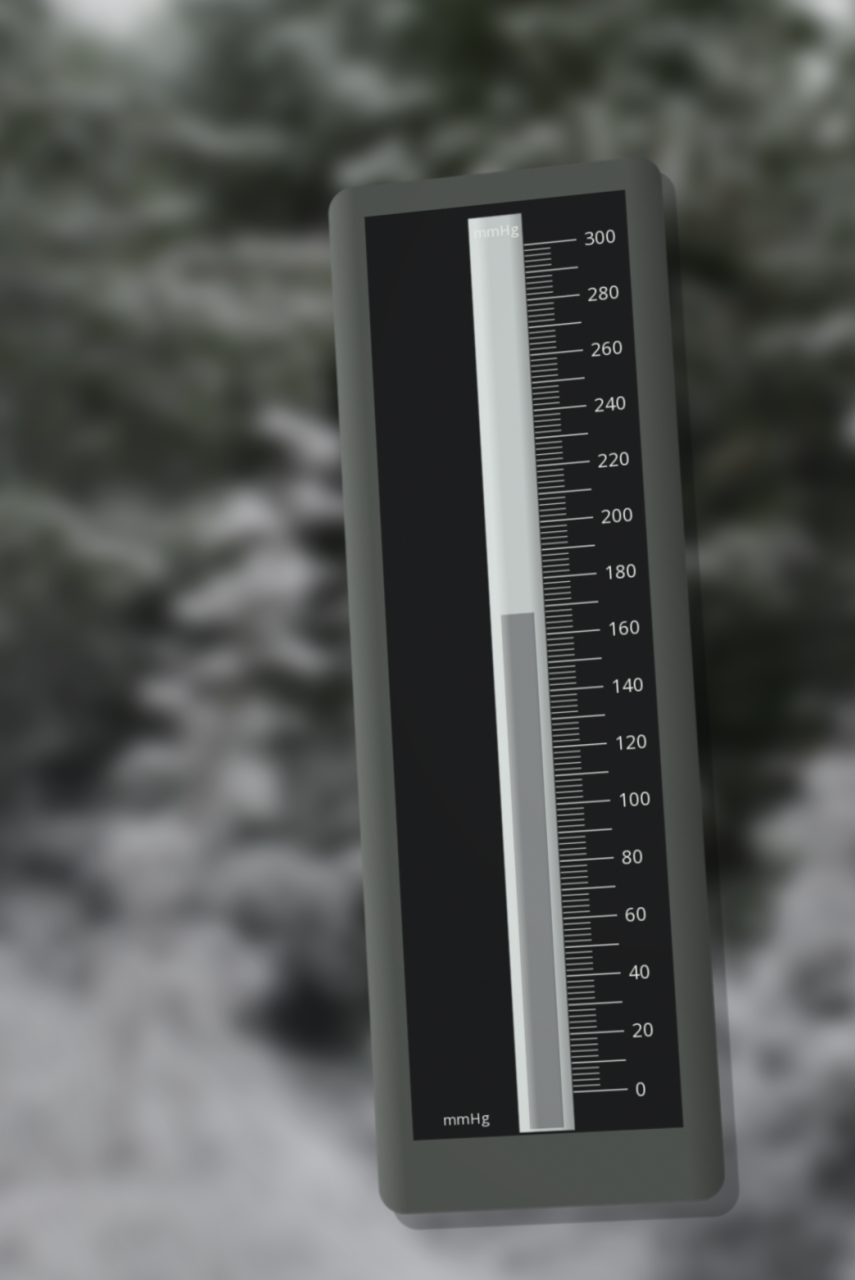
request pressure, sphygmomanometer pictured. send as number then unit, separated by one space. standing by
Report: 168 mmHg
